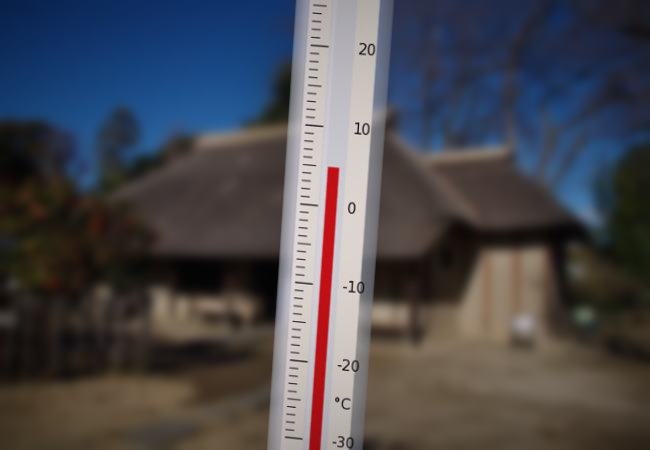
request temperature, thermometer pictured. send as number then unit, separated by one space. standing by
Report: 5 °C
